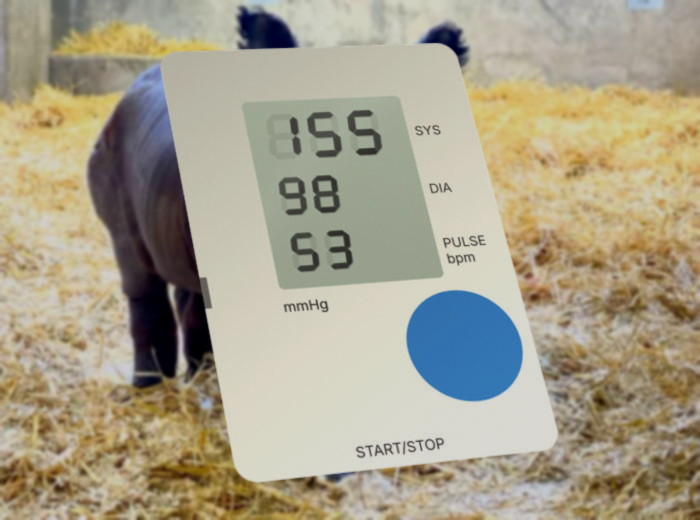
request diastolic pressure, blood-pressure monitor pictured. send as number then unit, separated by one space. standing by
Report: 98 mmHg
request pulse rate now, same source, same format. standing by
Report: 53 bpm
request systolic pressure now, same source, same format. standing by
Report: 155 mmHg
